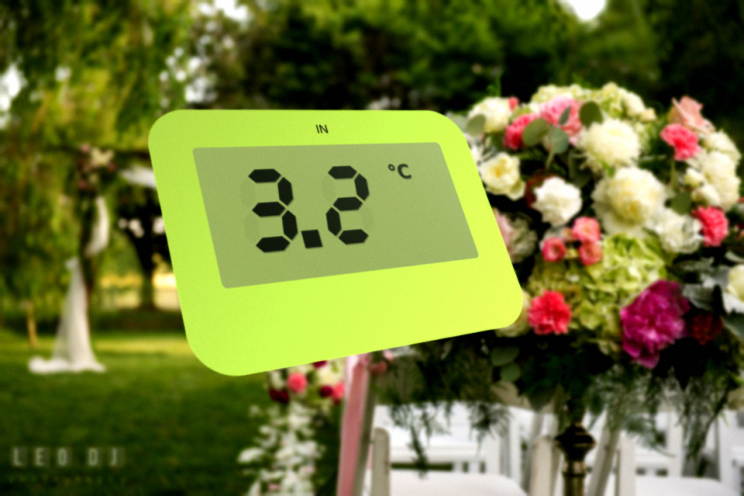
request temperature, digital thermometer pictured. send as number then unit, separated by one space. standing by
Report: 3.2 °C
